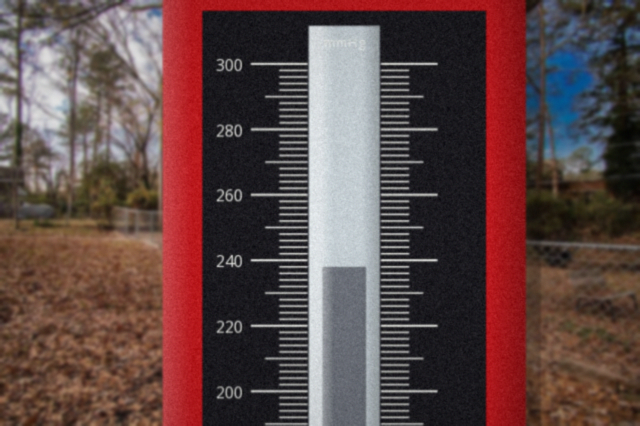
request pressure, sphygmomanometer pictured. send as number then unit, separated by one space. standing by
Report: 238 mmHg
